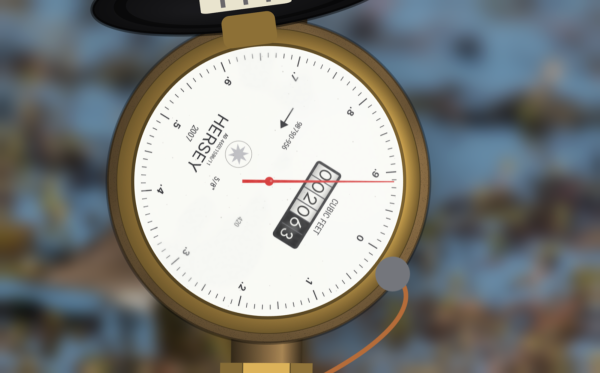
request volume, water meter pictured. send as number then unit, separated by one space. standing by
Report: 2062.91 ft³
